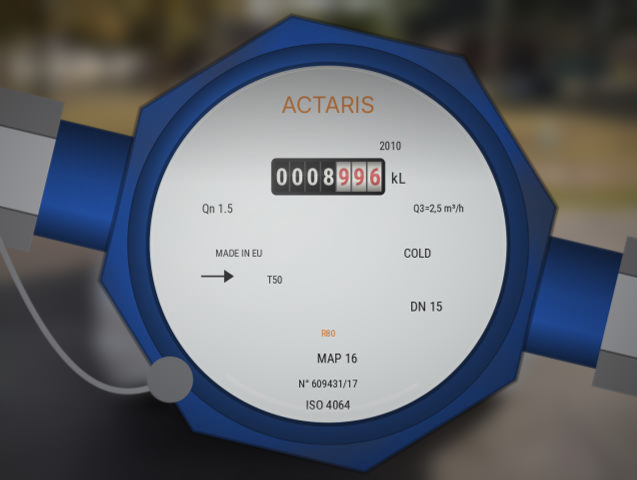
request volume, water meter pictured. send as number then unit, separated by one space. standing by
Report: 8.996 kL
